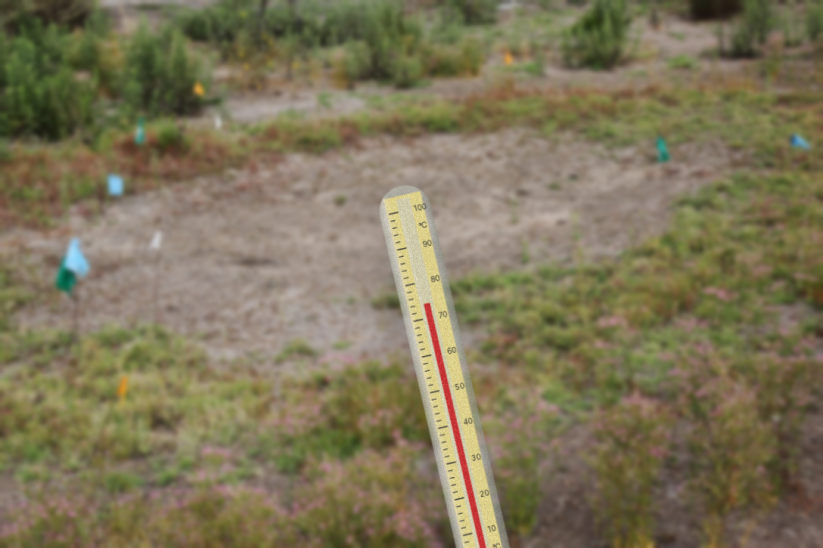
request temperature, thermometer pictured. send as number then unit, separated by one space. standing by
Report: 74 °C
